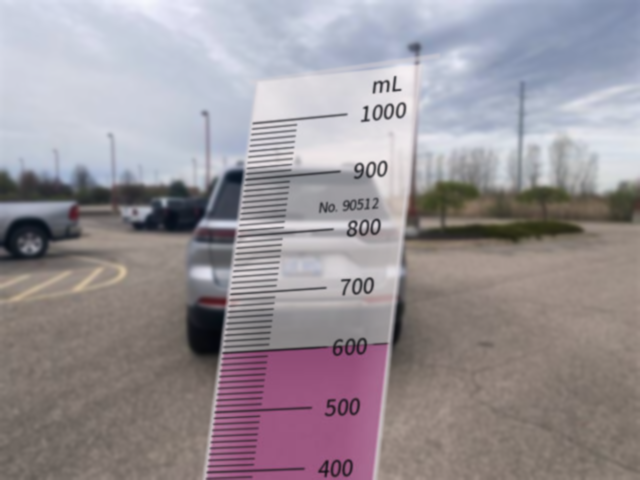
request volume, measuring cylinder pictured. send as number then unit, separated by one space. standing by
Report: 600 mL
